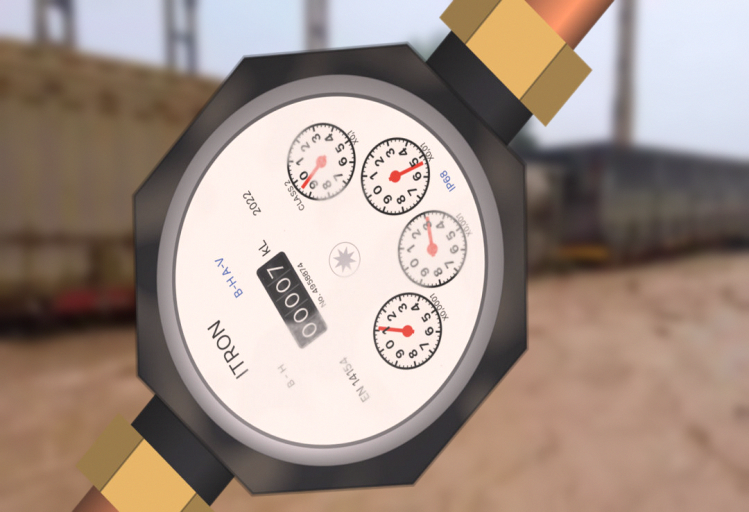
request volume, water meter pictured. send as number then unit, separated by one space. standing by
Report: 6.9531 kL
